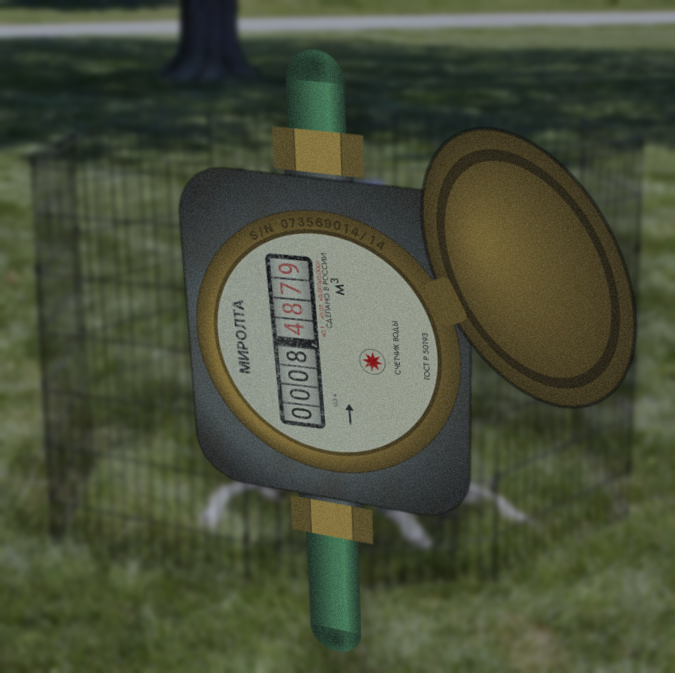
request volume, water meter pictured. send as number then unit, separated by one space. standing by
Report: 8.4879 m³
